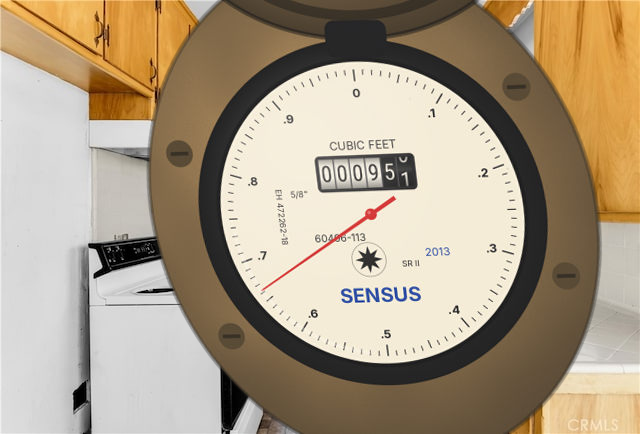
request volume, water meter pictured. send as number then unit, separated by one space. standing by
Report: 950.66 ft³
